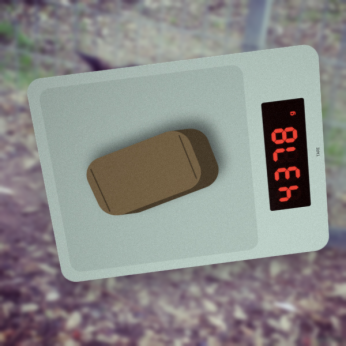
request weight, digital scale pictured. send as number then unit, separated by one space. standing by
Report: 4378 g
